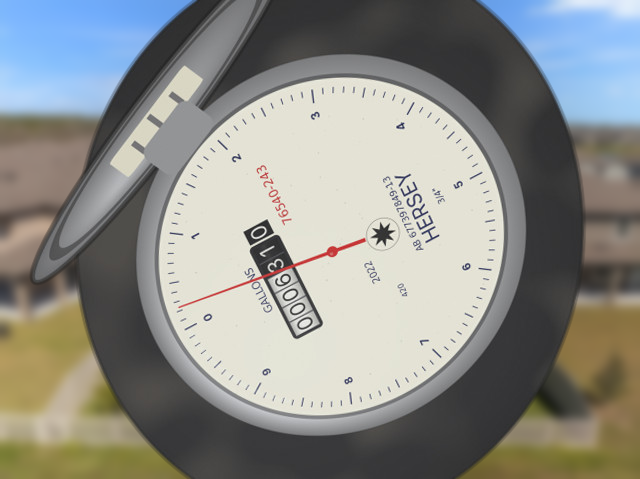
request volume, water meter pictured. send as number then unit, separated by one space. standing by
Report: 6310.2 gal
